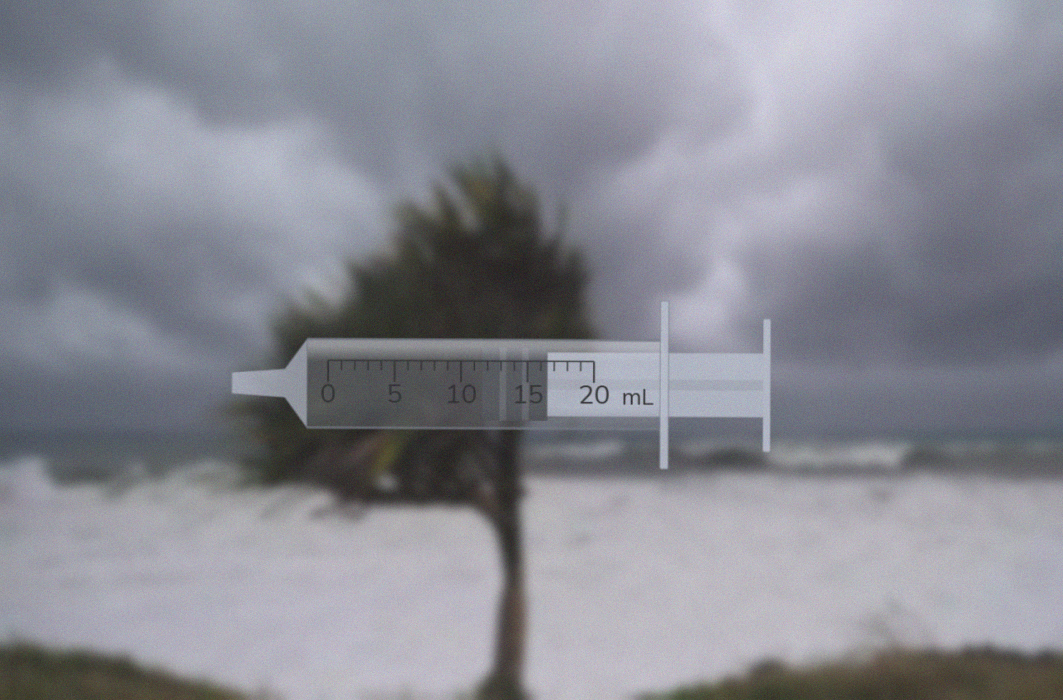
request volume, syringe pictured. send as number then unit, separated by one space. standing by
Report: 11.5 mL
